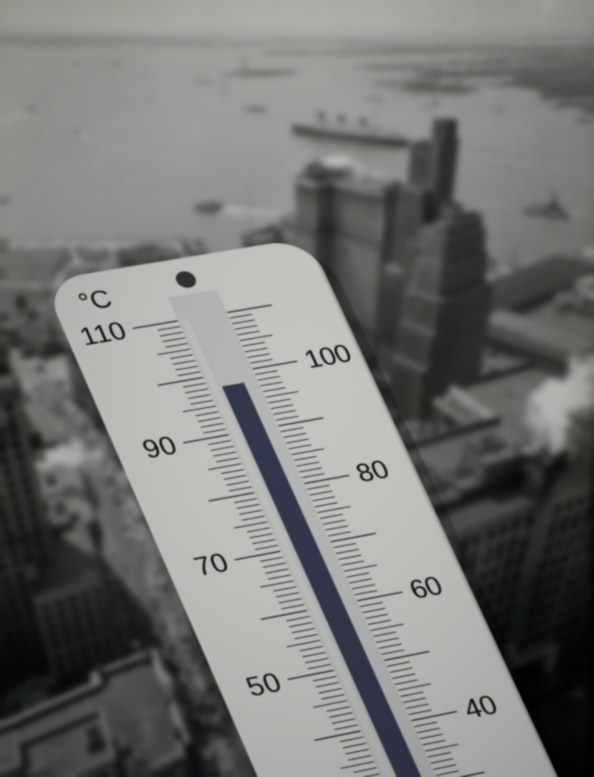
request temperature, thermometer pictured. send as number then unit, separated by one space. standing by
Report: 98 °C
